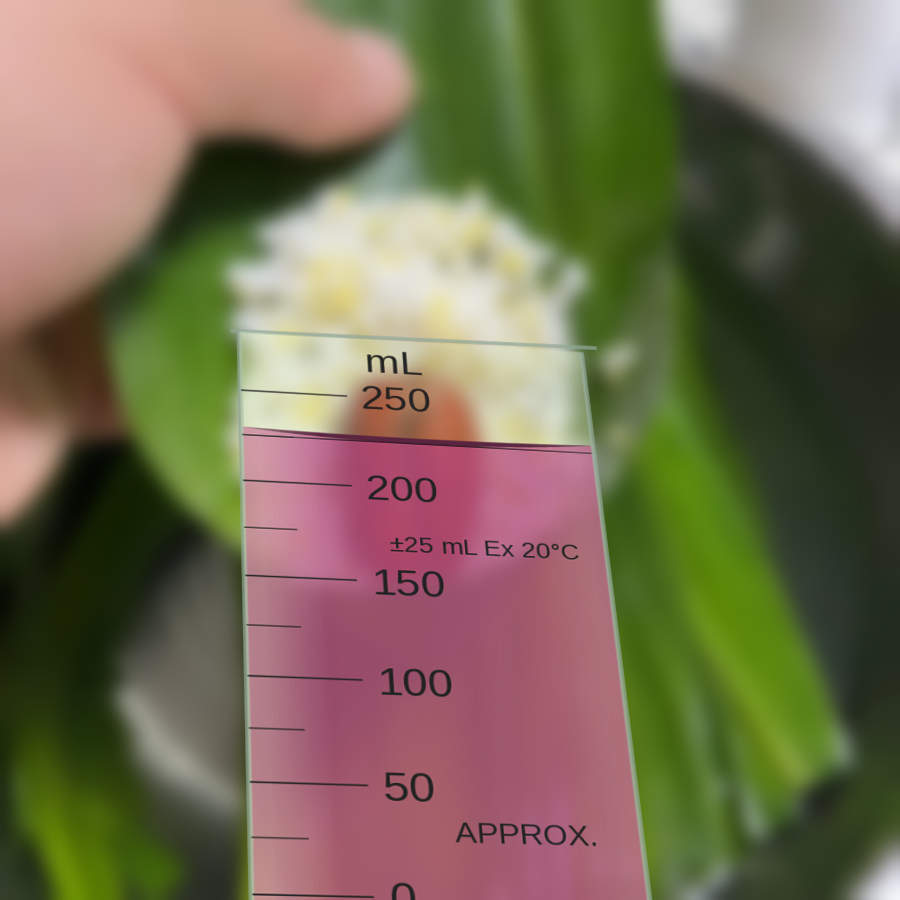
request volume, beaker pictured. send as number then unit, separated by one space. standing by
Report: 225 mL
